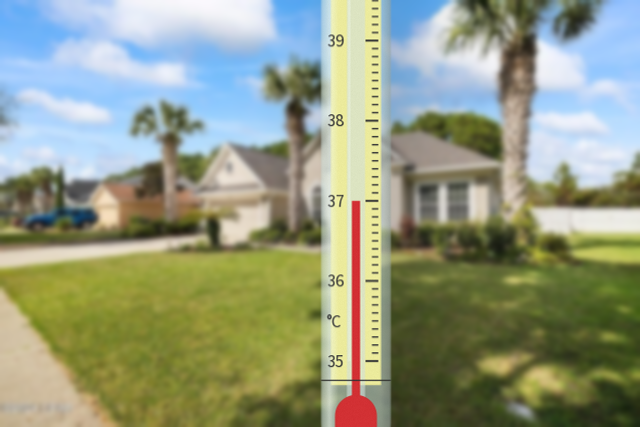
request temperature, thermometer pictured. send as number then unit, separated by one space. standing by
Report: 37 °C
